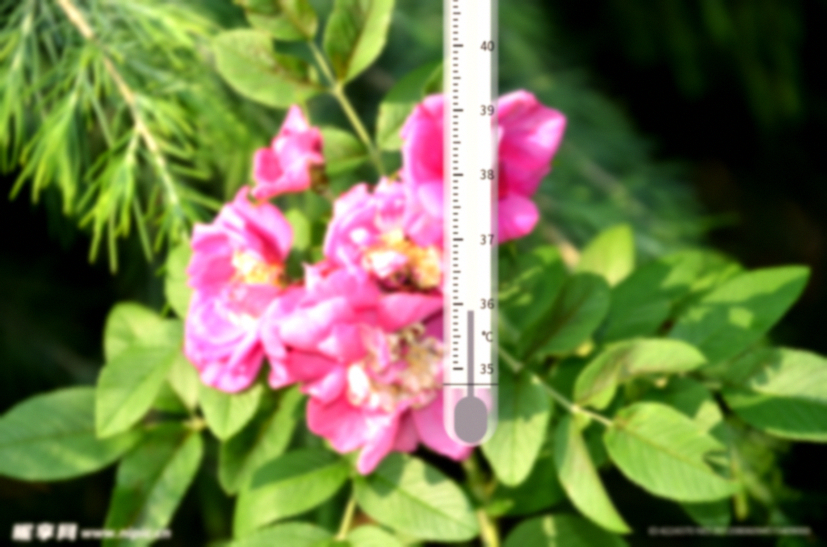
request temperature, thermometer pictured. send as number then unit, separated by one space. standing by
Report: 35.9 °C
